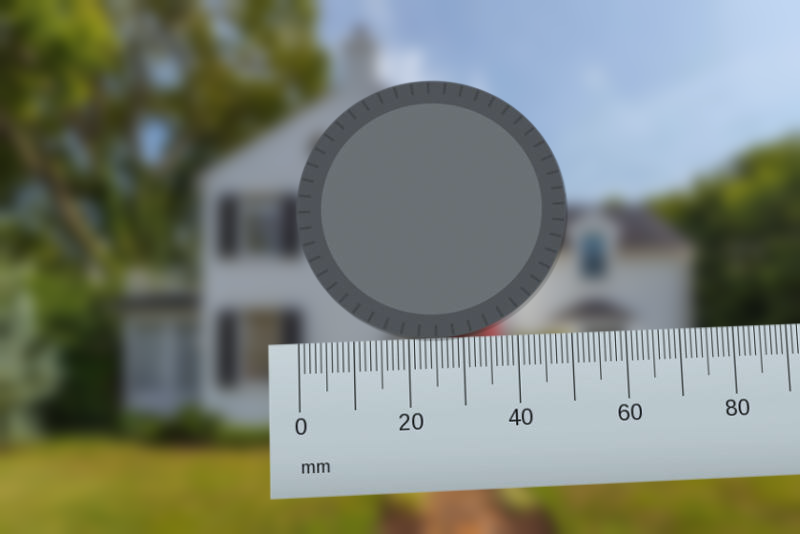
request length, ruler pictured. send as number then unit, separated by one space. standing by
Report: 50 mm
